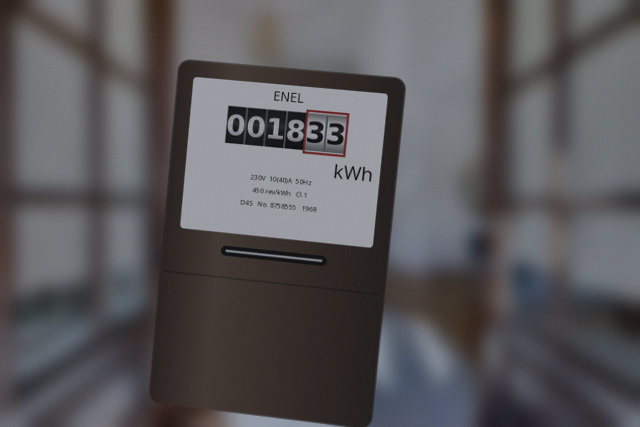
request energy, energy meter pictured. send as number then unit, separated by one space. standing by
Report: 18.33 kWh
